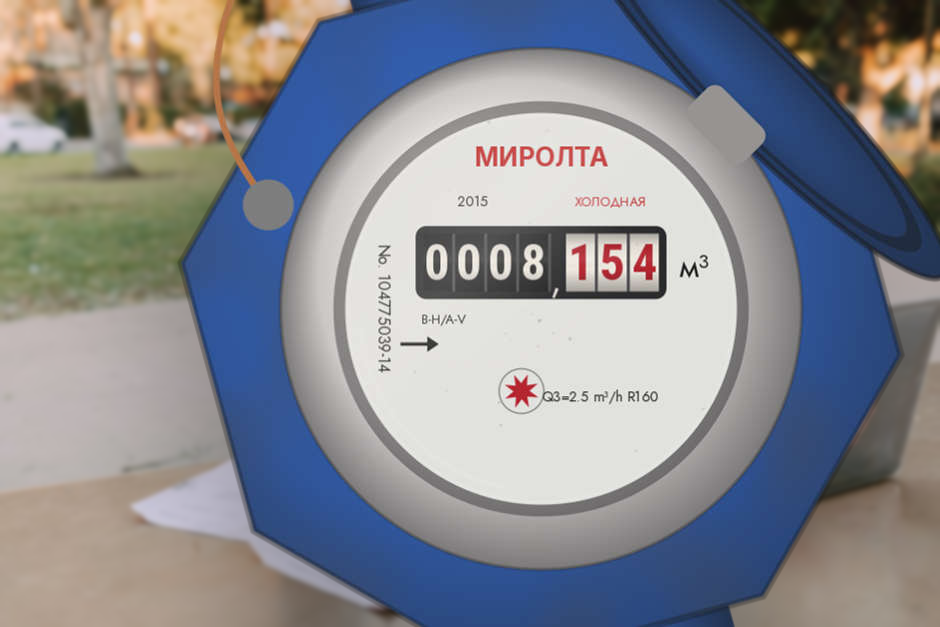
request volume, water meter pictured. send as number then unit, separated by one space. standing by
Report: 8.154 m³
